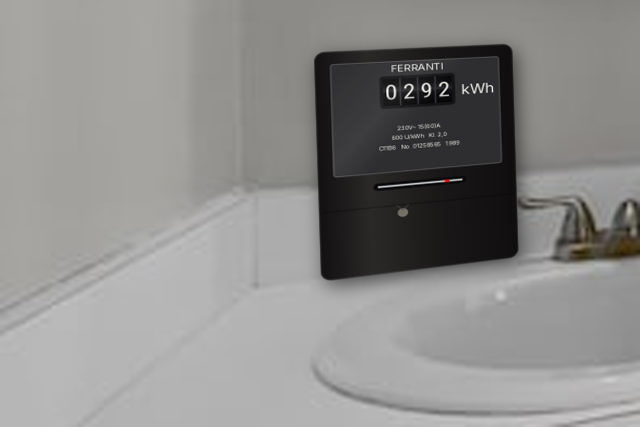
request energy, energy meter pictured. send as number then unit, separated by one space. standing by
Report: 292 kWh
